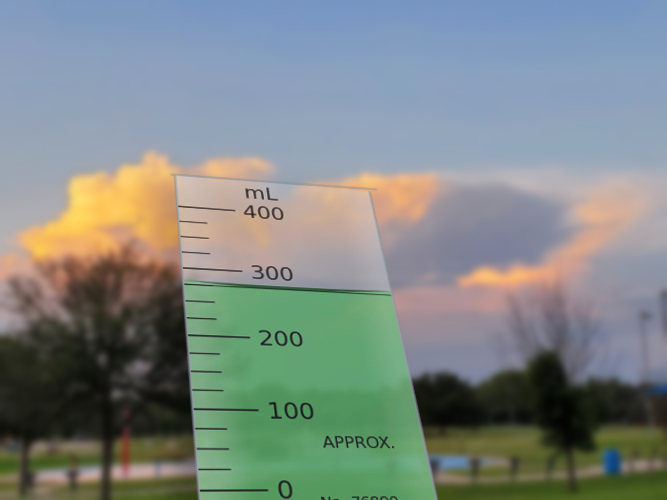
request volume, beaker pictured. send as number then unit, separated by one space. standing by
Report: 275 mL
